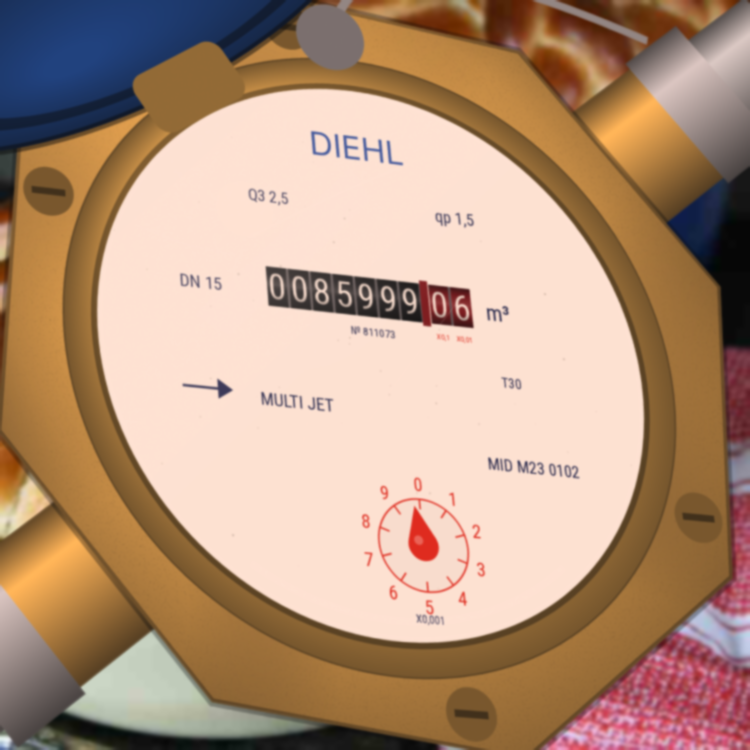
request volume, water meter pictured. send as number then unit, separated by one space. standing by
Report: 85999.059 m³
